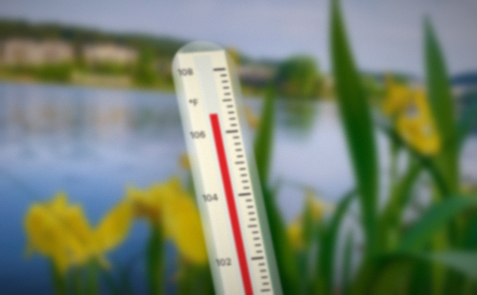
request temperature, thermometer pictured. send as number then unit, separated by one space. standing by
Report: 106.6 °F
